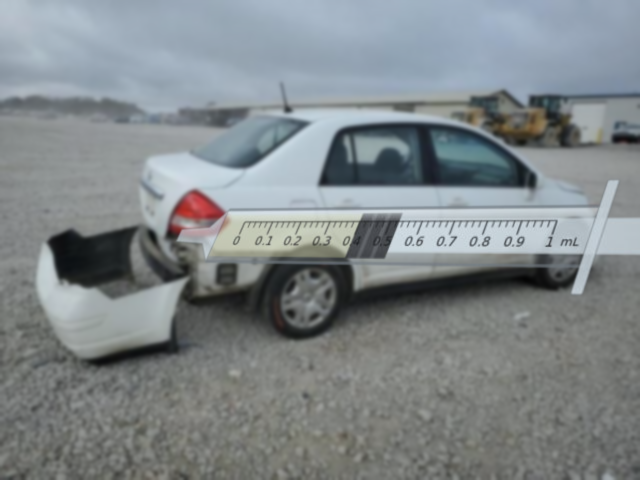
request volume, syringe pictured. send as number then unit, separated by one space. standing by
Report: 0.4 mL
